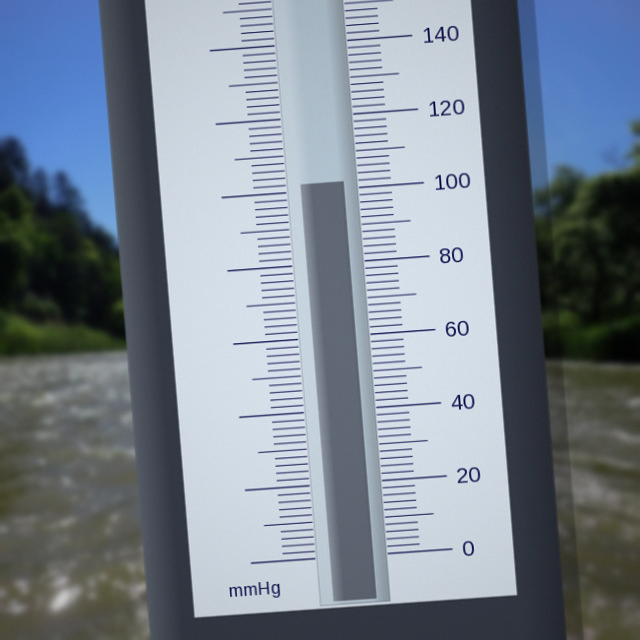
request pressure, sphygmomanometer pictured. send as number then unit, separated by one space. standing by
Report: 102 mmHg
